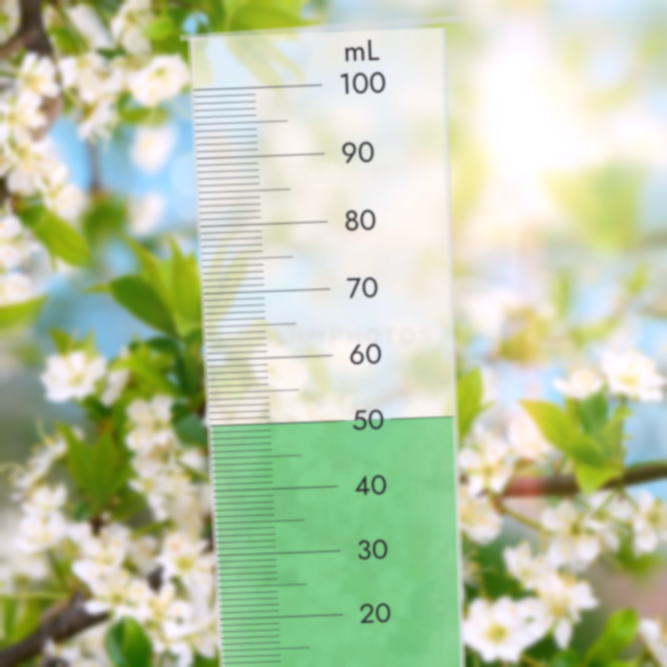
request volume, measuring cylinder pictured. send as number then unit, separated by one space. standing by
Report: 50 mL
